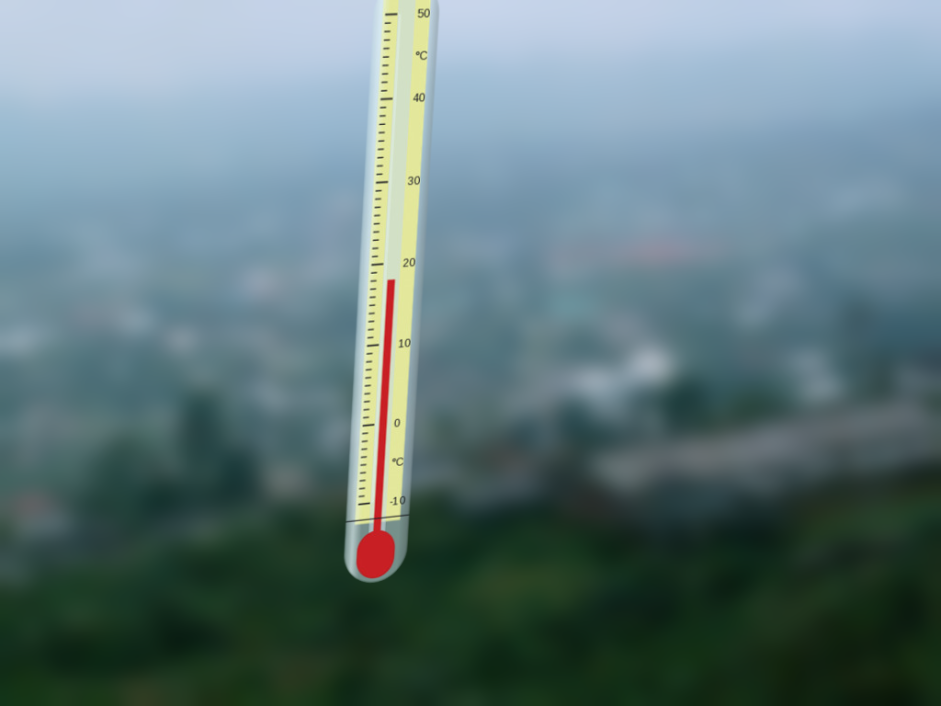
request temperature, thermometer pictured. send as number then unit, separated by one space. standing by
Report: 18 °C
